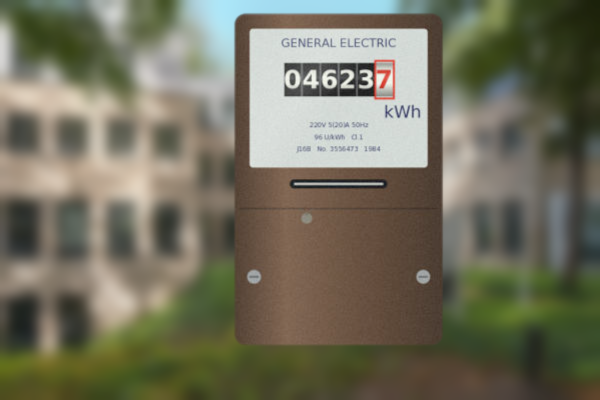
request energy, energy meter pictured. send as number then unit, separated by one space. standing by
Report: 4623.7 kWh
